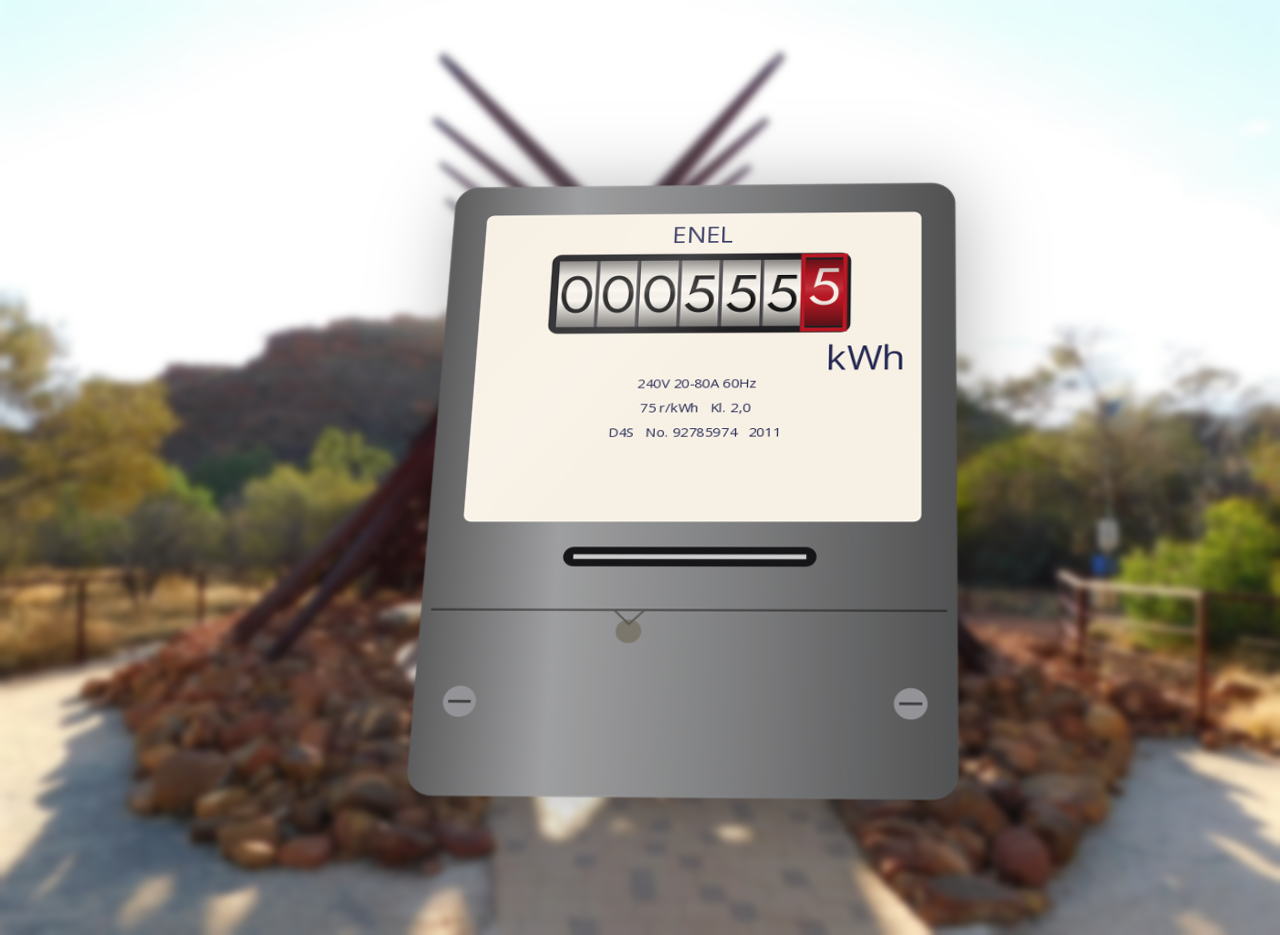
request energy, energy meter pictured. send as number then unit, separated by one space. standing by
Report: 555.5 kWh
